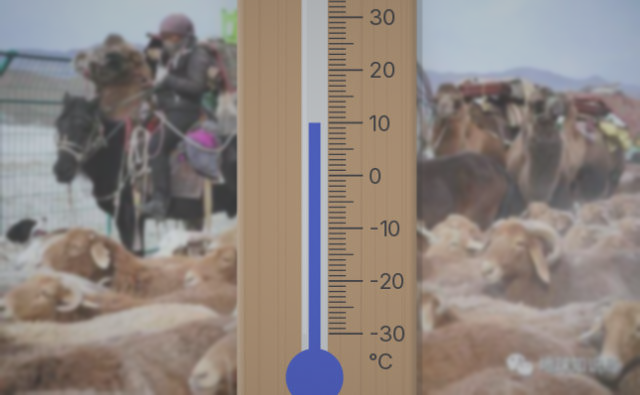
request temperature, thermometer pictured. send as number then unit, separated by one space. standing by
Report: 10 °C
